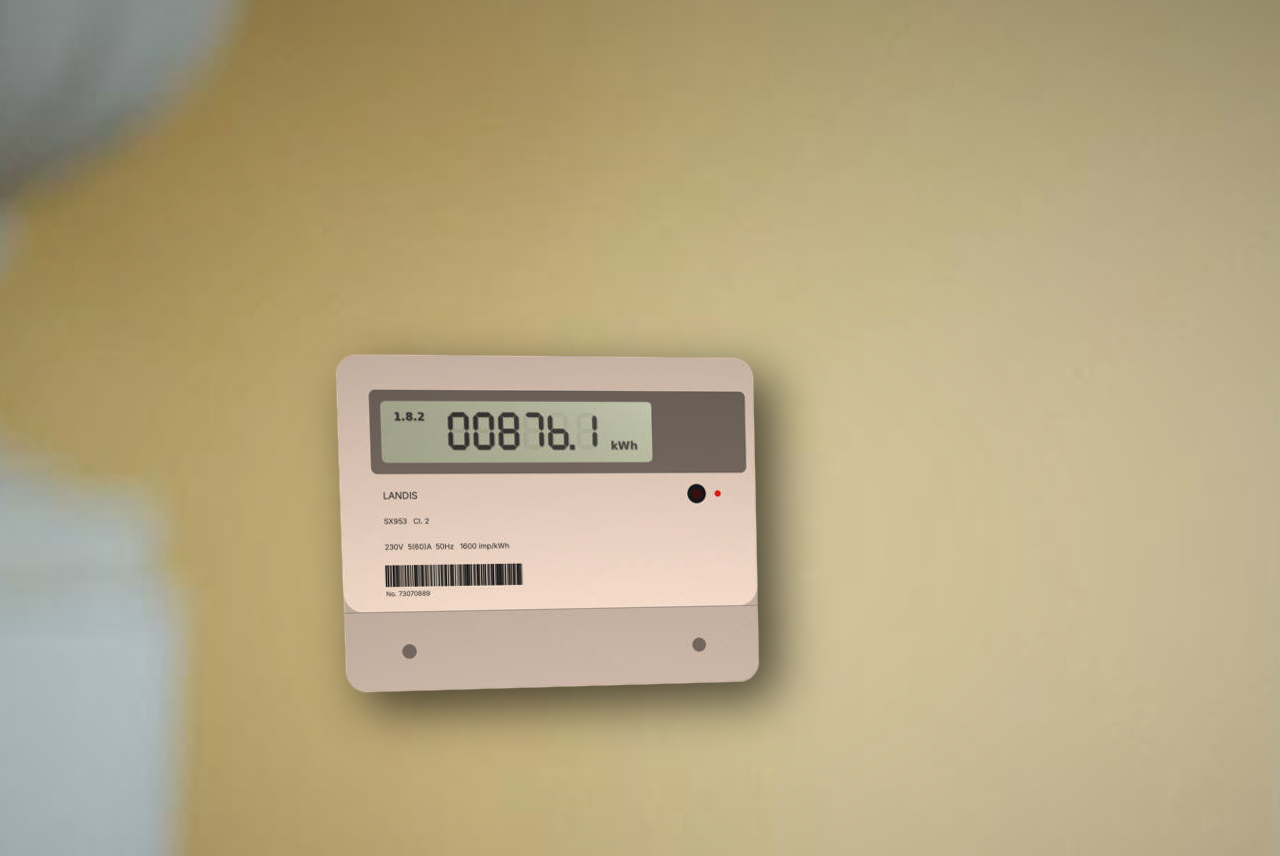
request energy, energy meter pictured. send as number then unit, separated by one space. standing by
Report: 876.1 kWh
